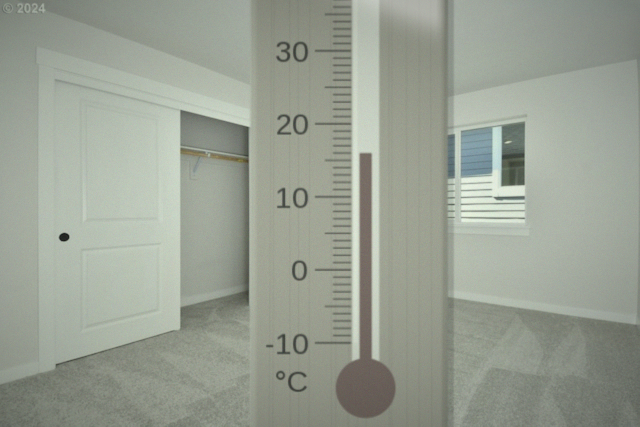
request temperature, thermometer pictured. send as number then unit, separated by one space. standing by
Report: 16 °C
